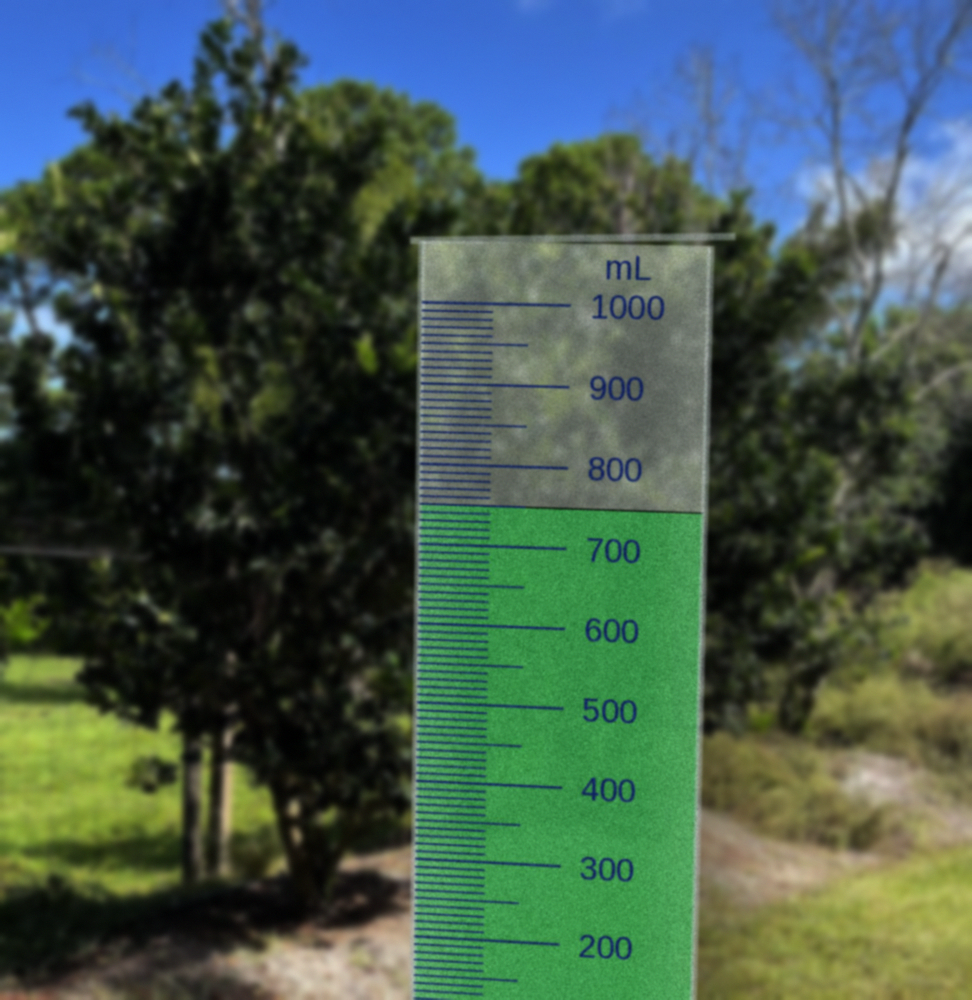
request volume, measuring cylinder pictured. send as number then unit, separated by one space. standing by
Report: 750 mL
